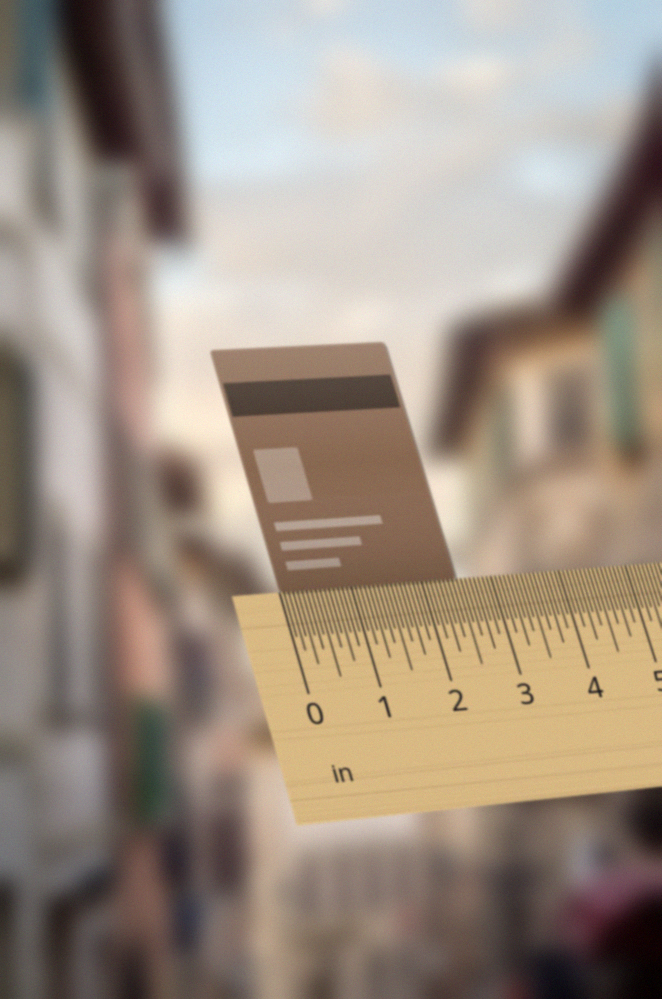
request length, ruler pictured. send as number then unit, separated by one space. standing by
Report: 2.5 in
